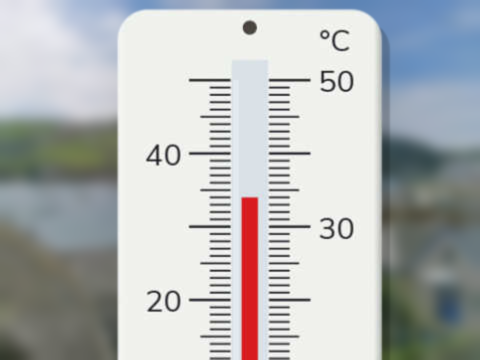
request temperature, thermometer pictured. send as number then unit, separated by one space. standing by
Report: 34 °C
